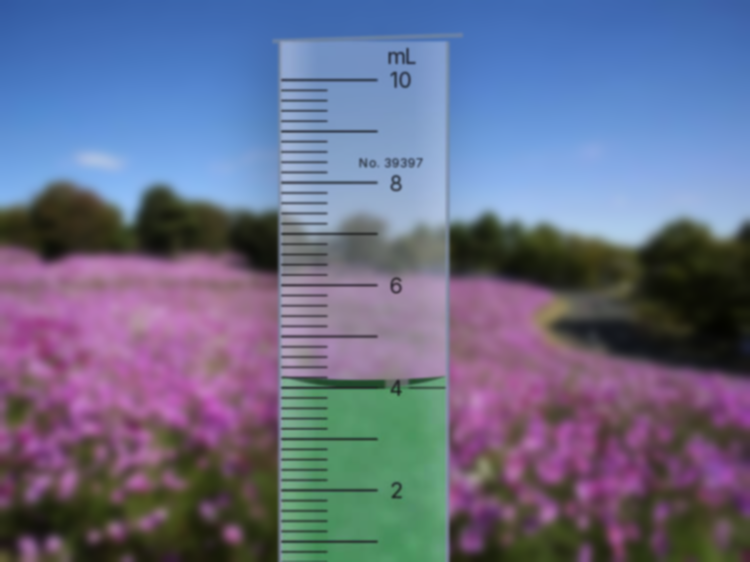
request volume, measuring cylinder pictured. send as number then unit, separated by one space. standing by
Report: 4 mL
